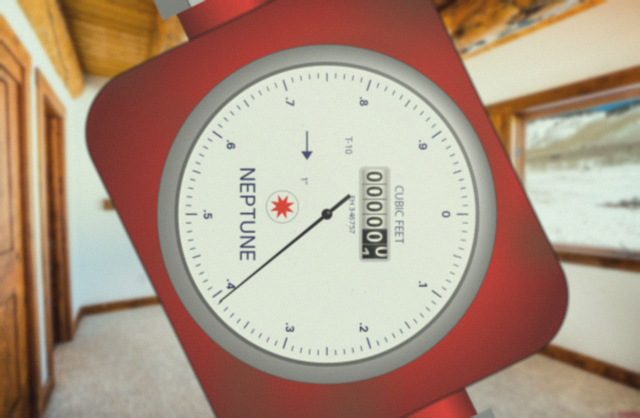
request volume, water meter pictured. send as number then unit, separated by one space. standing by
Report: 0.39 ft³
